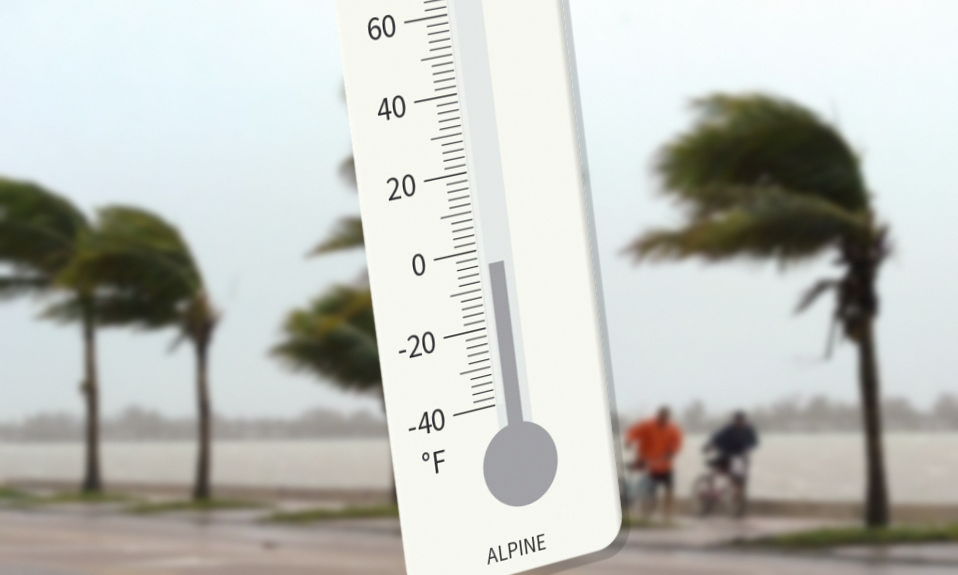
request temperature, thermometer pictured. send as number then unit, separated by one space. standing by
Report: -4 °F
